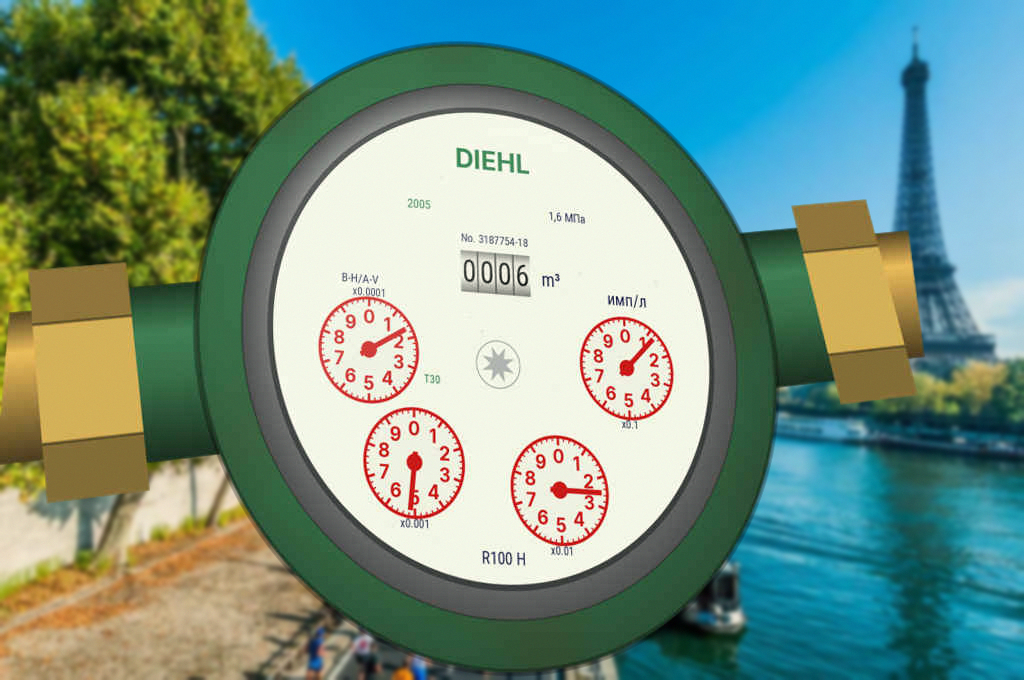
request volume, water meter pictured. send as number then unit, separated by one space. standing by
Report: 6.1251 m³
